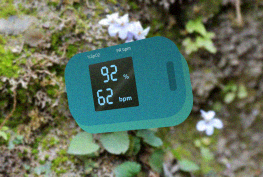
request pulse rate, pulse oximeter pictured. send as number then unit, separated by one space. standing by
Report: 62 bpm
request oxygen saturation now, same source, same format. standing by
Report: 92 %
